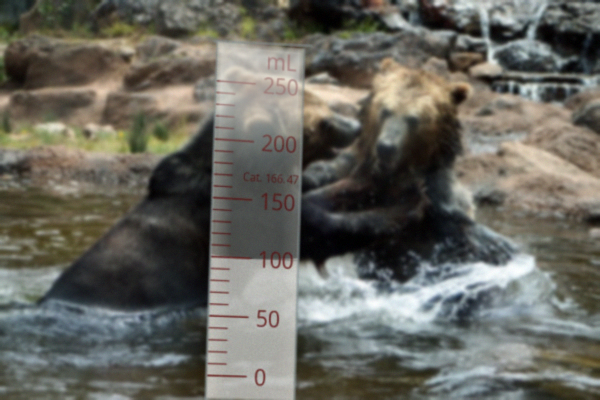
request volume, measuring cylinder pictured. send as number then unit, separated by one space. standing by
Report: 100 mL
